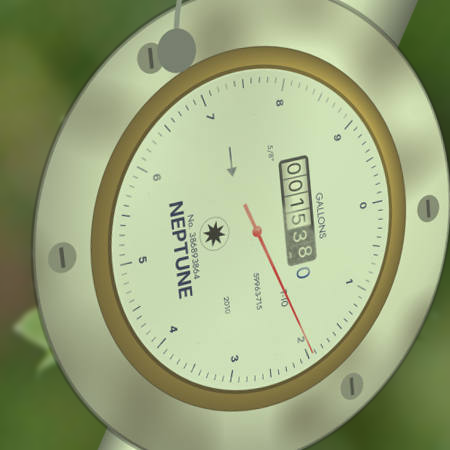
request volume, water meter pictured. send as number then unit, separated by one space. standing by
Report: 15381.9 gal
